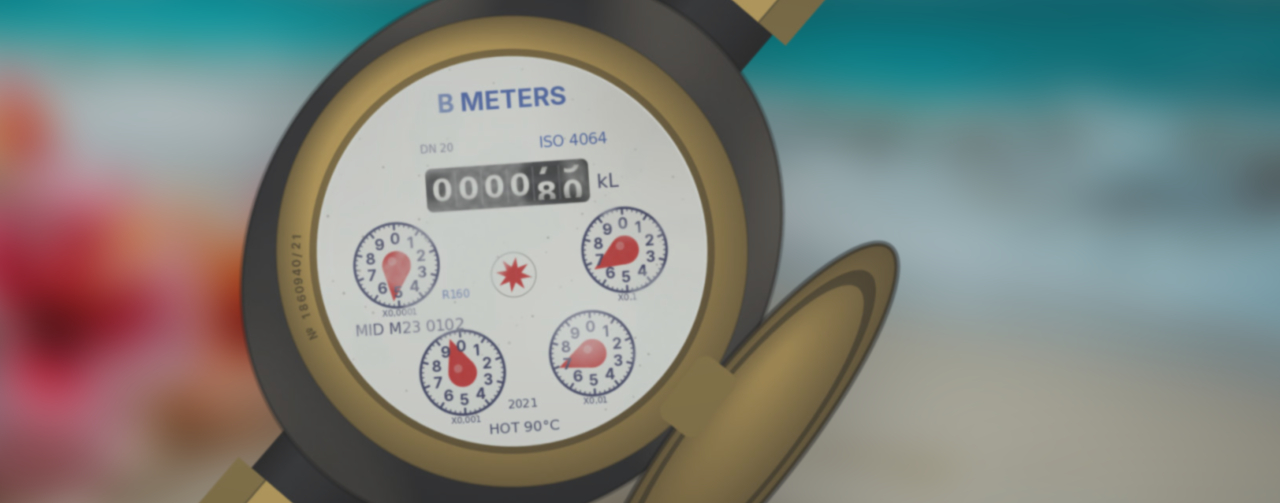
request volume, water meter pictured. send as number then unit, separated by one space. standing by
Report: 79.6695 kL
